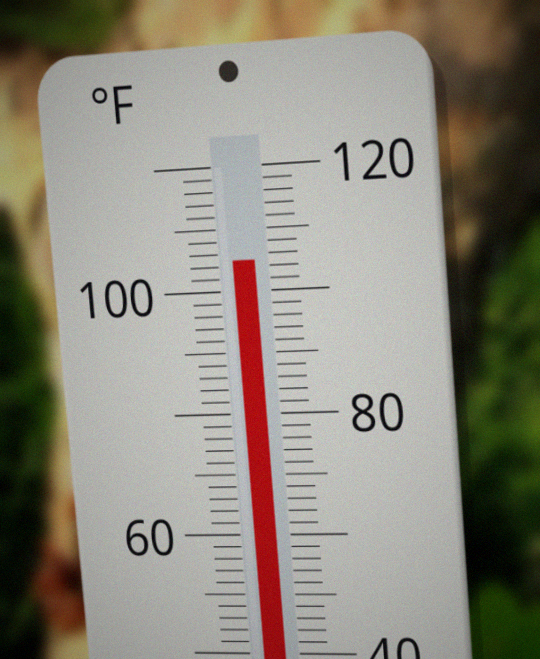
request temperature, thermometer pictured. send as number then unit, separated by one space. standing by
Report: 105 °F
